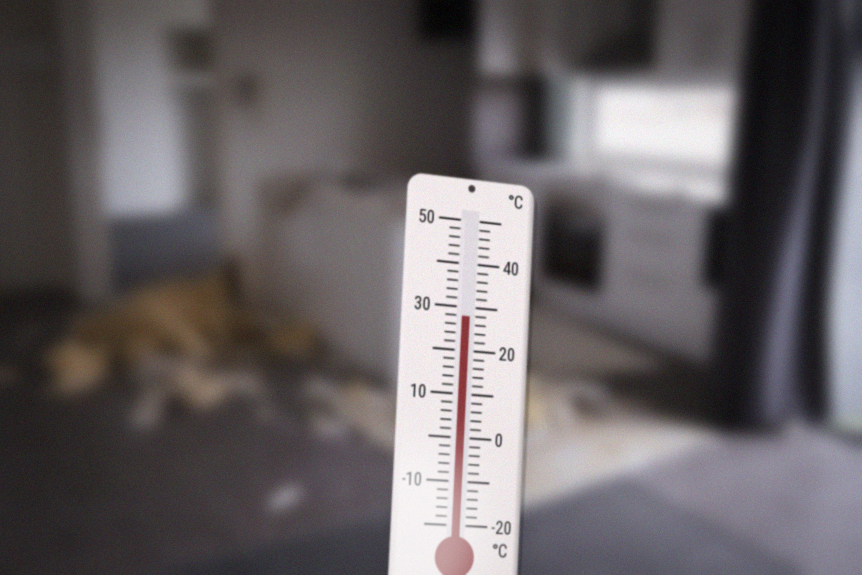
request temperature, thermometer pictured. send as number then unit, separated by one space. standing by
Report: 28 °C
